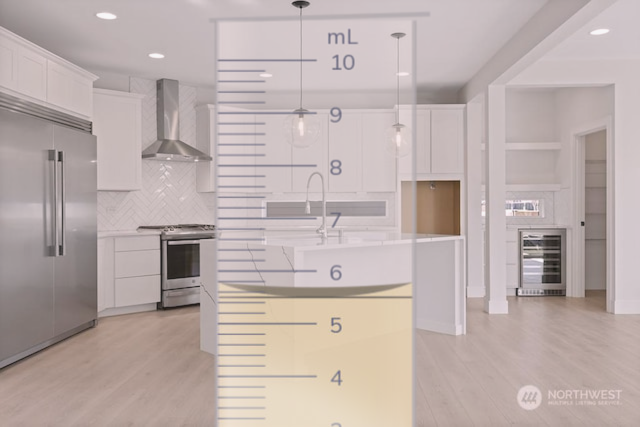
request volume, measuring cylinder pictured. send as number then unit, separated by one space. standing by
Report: 5.5 mL
